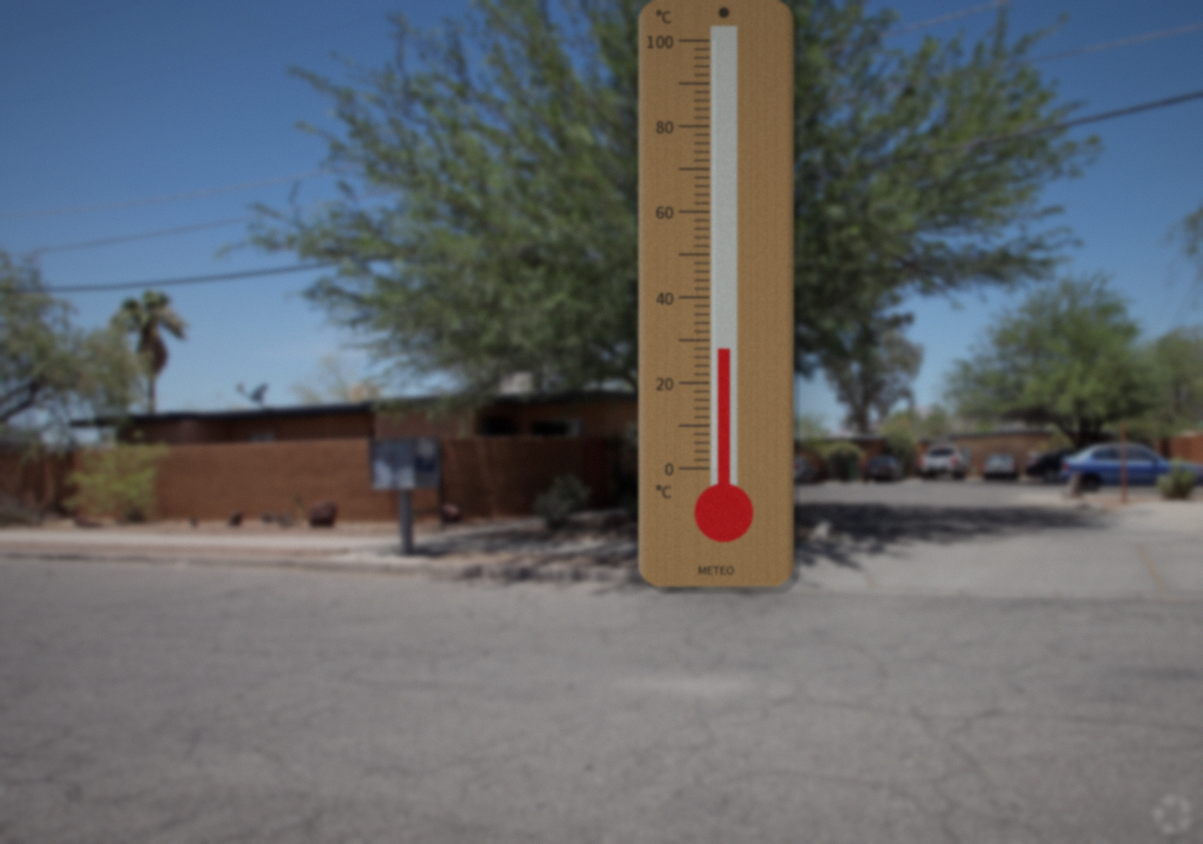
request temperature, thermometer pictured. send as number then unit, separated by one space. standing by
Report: 28 °C
